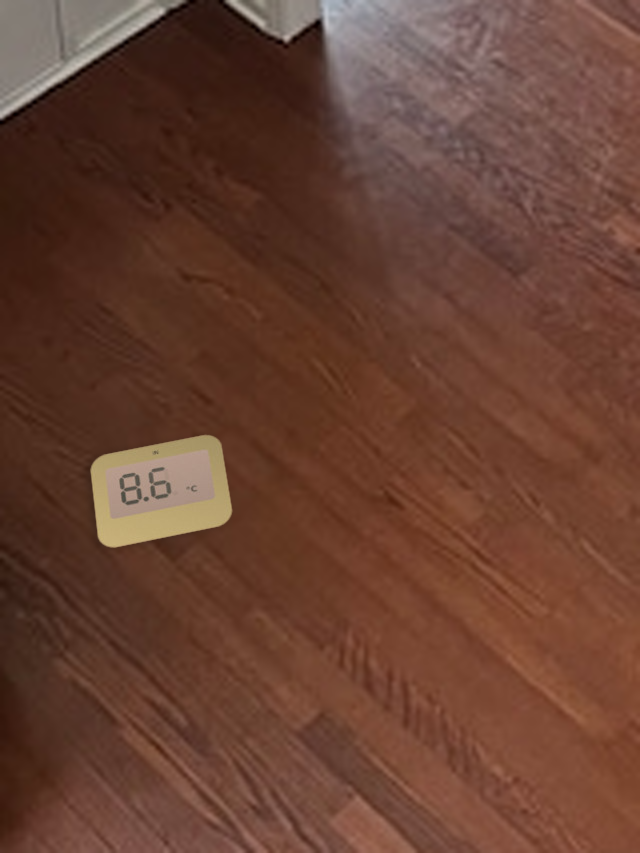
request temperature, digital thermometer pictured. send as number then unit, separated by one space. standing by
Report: 8.6 °C
